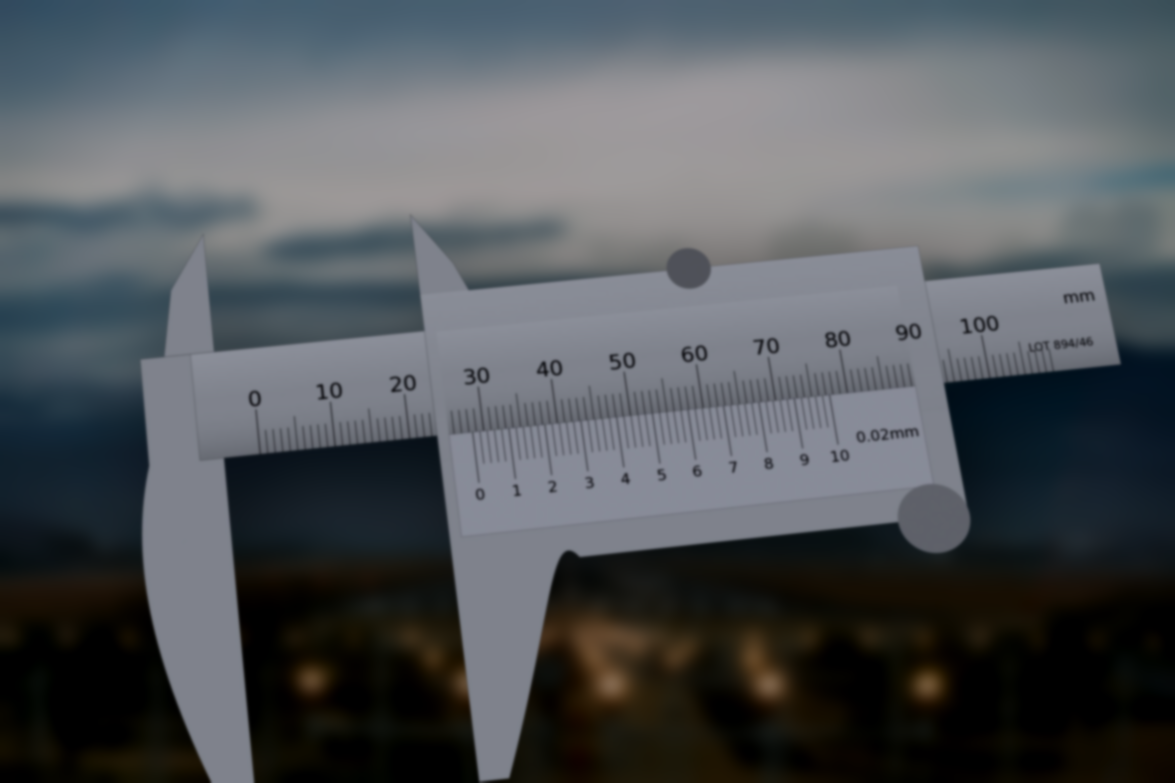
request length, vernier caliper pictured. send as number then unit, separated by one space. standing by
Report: 28.5 mm
